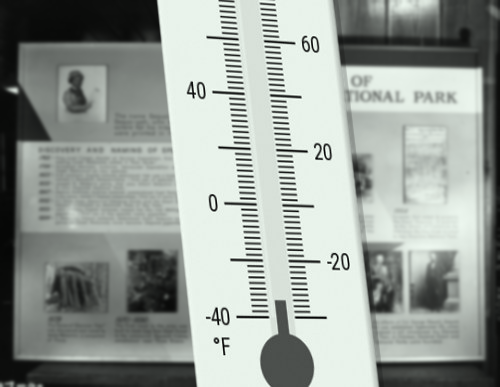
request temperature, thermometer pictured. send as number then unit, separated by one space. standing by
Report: -34 °F
